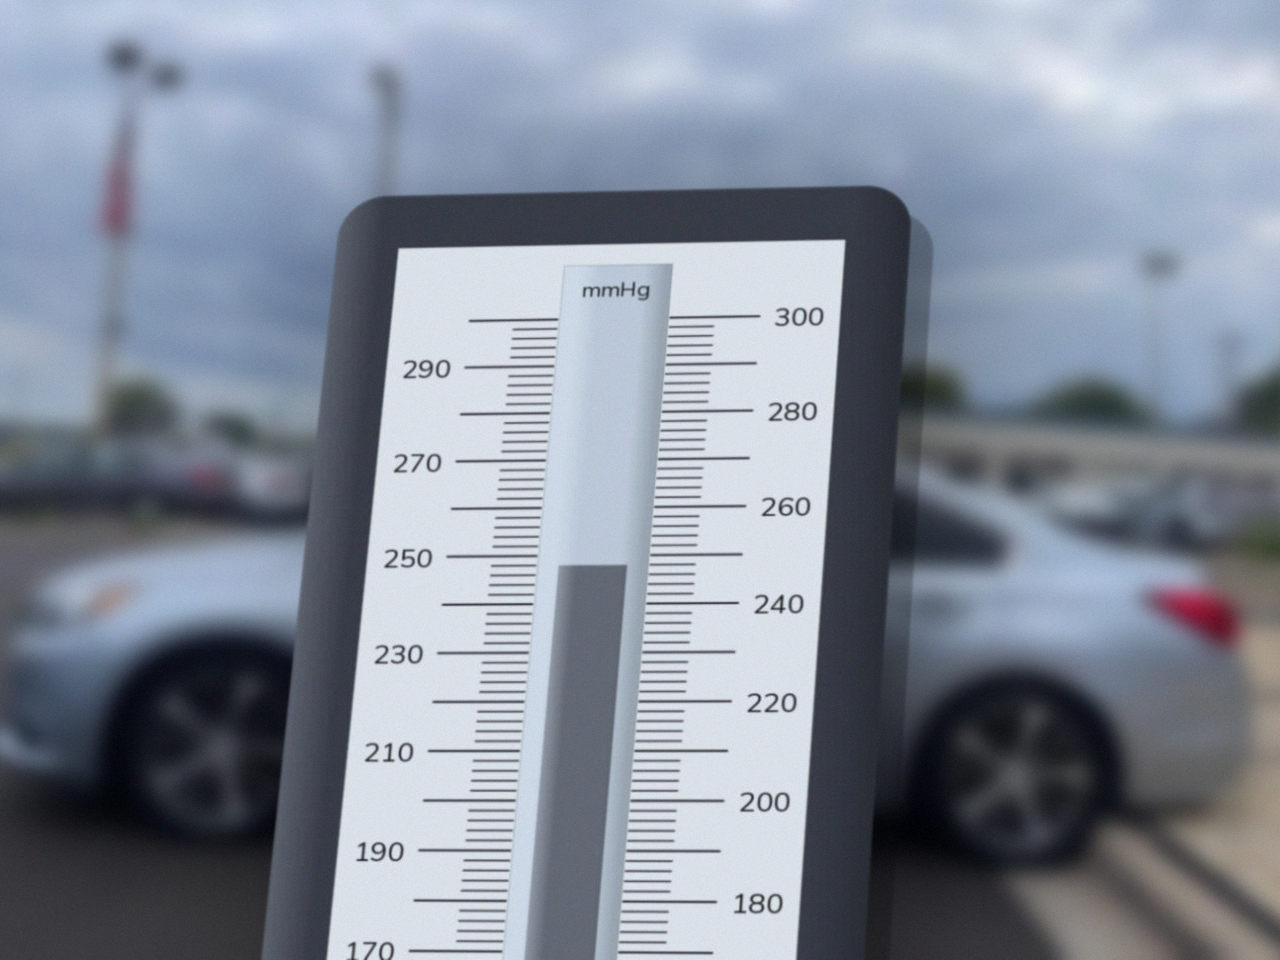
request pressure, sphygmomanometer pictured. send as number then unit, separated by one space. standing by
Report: 248 mmHg
